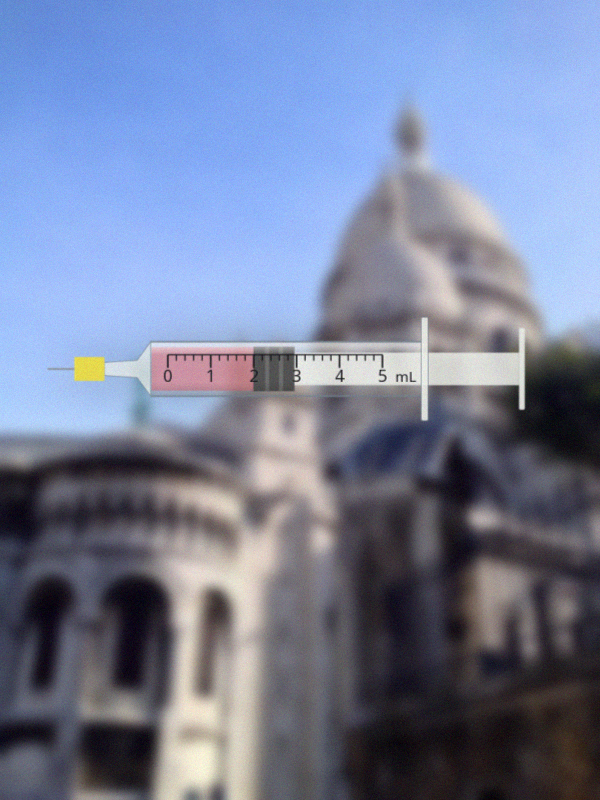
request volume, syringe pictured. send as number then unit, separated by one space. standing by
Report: 2 mL
